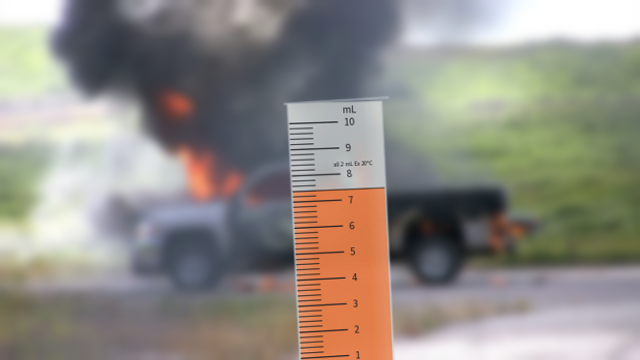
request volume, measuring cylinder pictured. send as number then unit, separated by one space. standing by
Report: 7.4 mL
